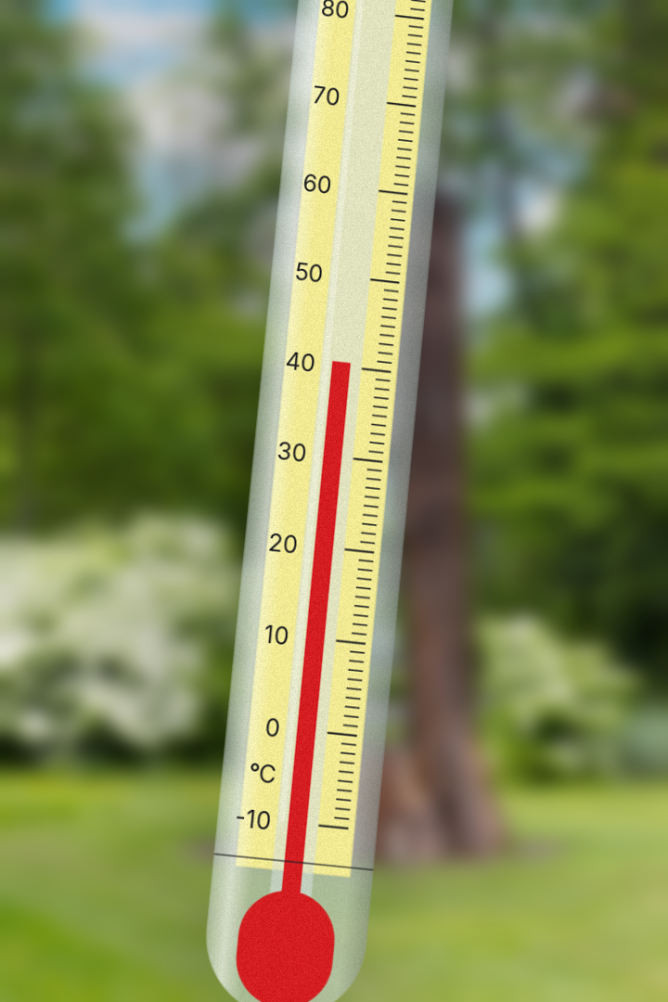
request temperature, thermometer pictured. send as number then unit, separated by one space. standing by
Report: 40.5 °C
